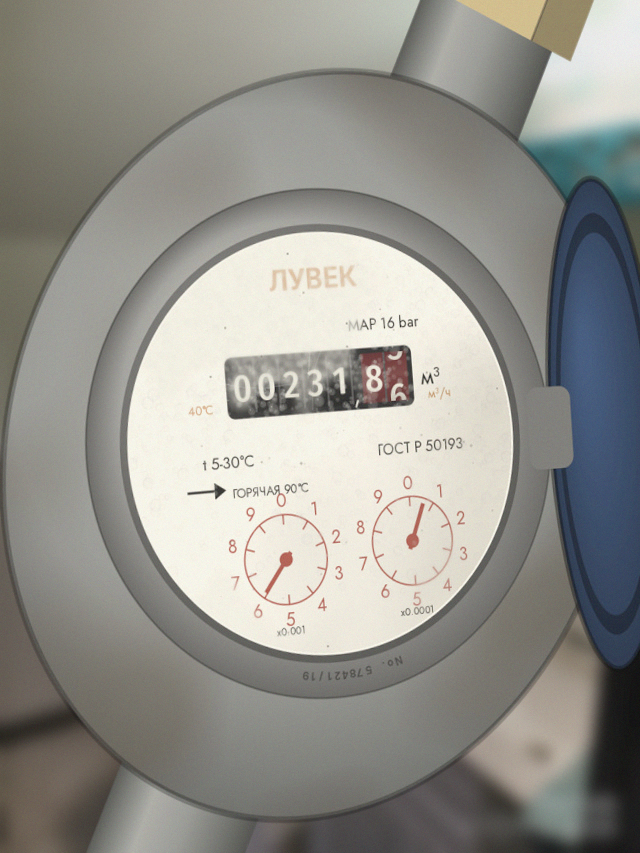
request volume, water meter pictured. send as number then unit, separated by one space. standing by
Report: 231.8560 m³
